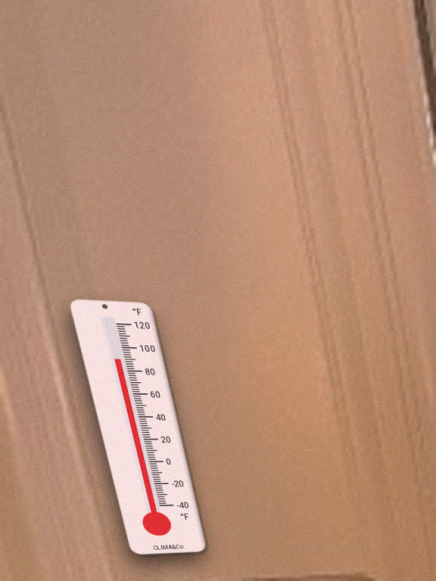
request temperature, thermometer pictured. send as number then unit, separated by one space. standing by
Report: 90 °F
